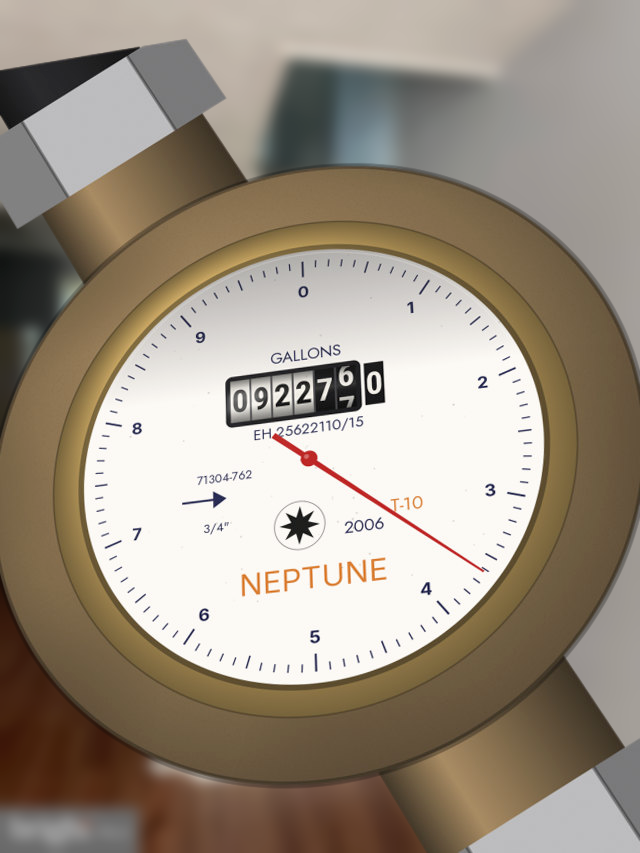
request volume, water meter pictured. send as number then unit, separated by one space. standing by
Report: 922763.6 gal
